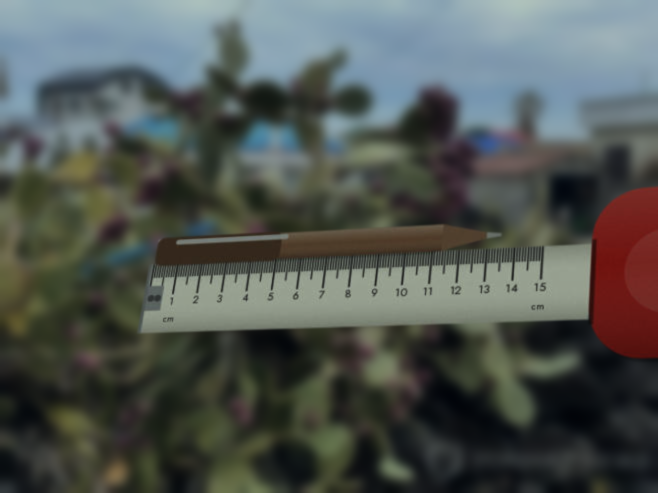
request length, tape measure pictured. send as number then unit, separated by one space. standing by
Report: 13.5 cm
